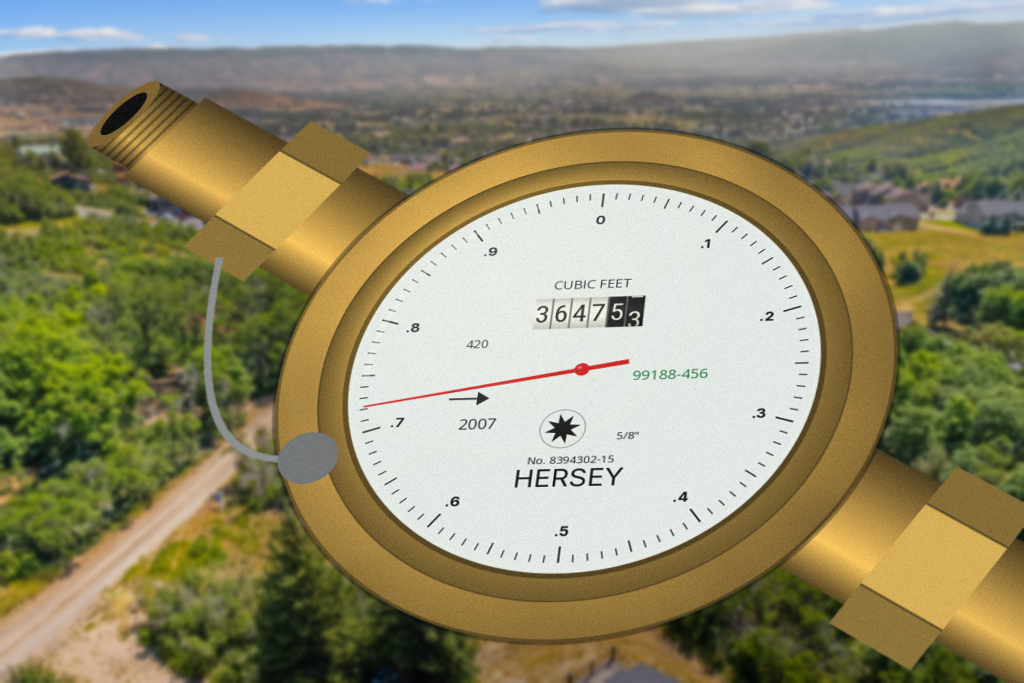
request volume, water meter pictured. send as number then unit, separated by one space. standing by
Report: 364752.72 ft³
